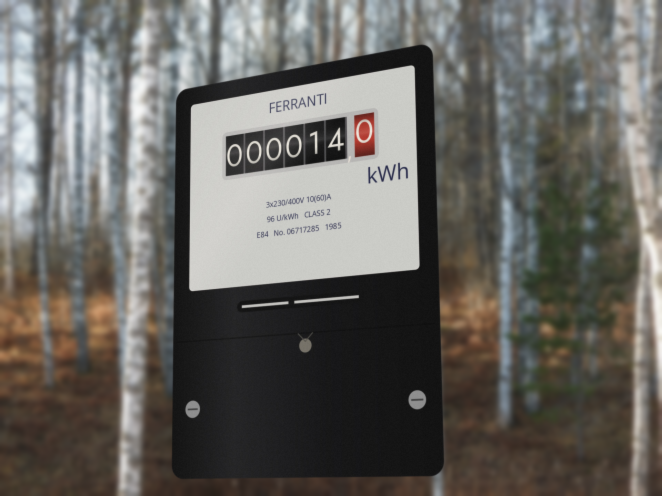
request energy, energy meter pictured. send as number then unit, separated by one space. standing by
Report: 14.0 kWh
